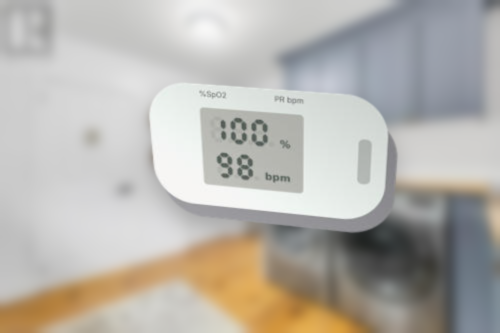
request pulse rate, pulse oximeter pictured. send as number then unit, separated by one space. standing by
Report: 98 bpm
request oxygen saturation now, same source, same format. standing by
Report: 100 %
